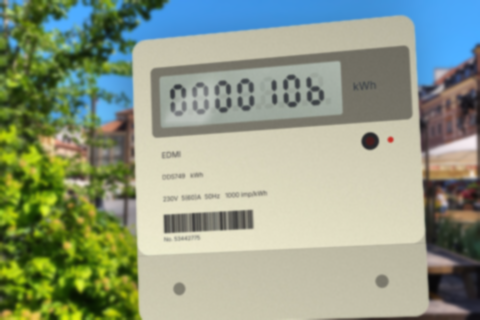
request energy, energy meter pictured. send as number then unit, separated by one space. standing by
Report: 106 kWh
